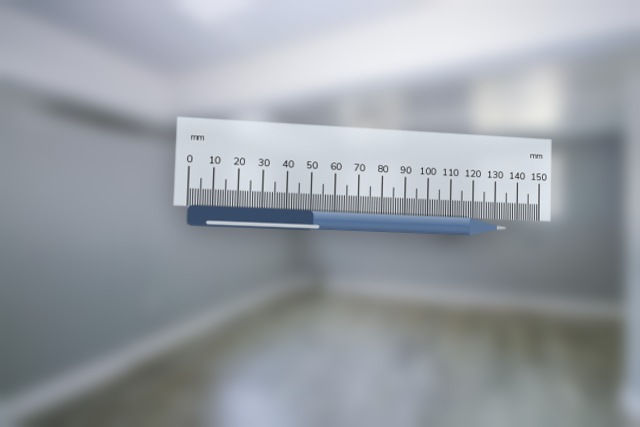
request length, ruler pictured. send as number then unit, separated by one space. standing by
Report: 135 mm
